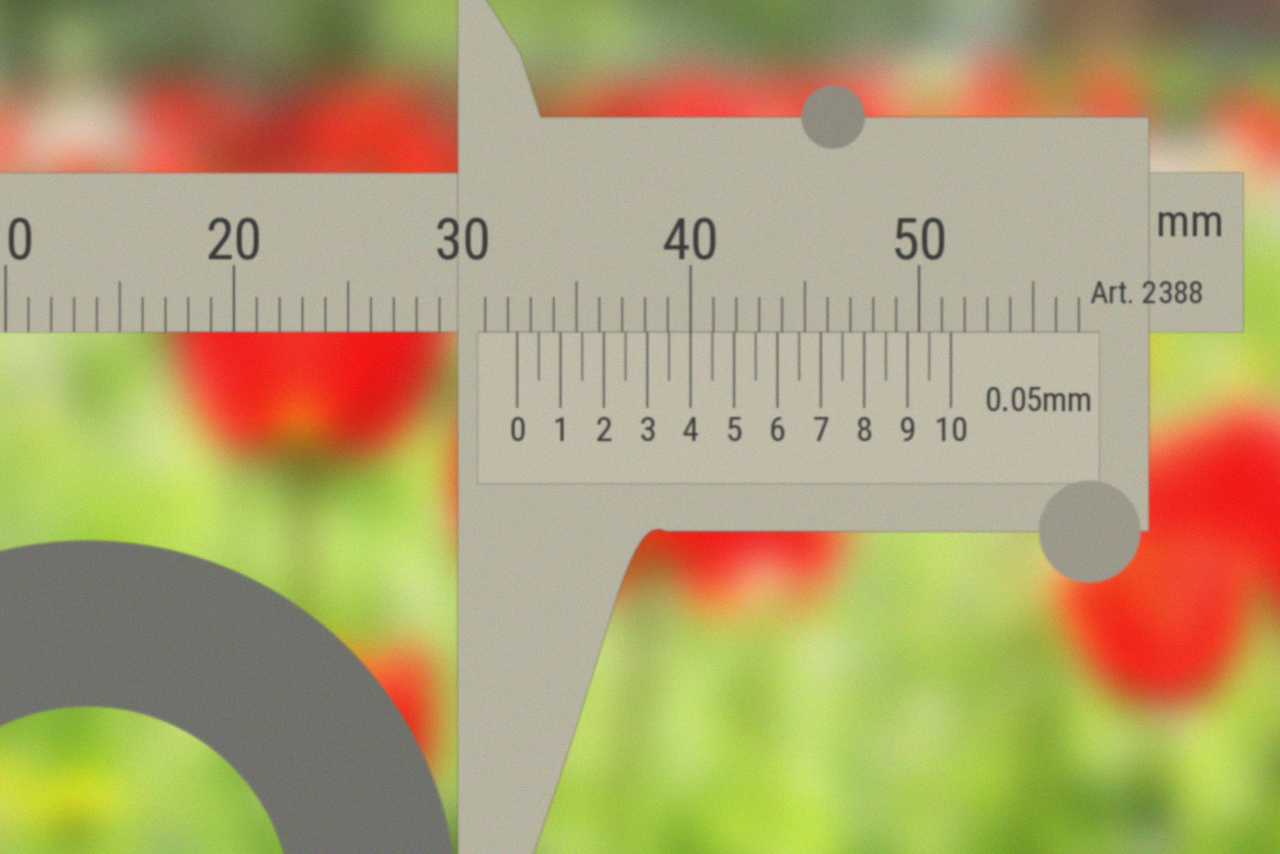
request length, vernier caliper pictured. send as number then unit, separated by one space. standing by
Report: 32.4 mm
